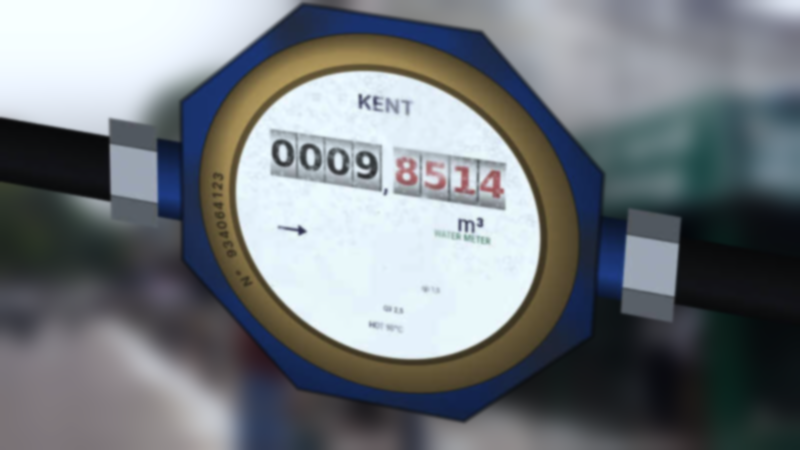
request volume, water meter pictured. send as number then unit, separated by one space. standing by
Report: 9.8514 m³
